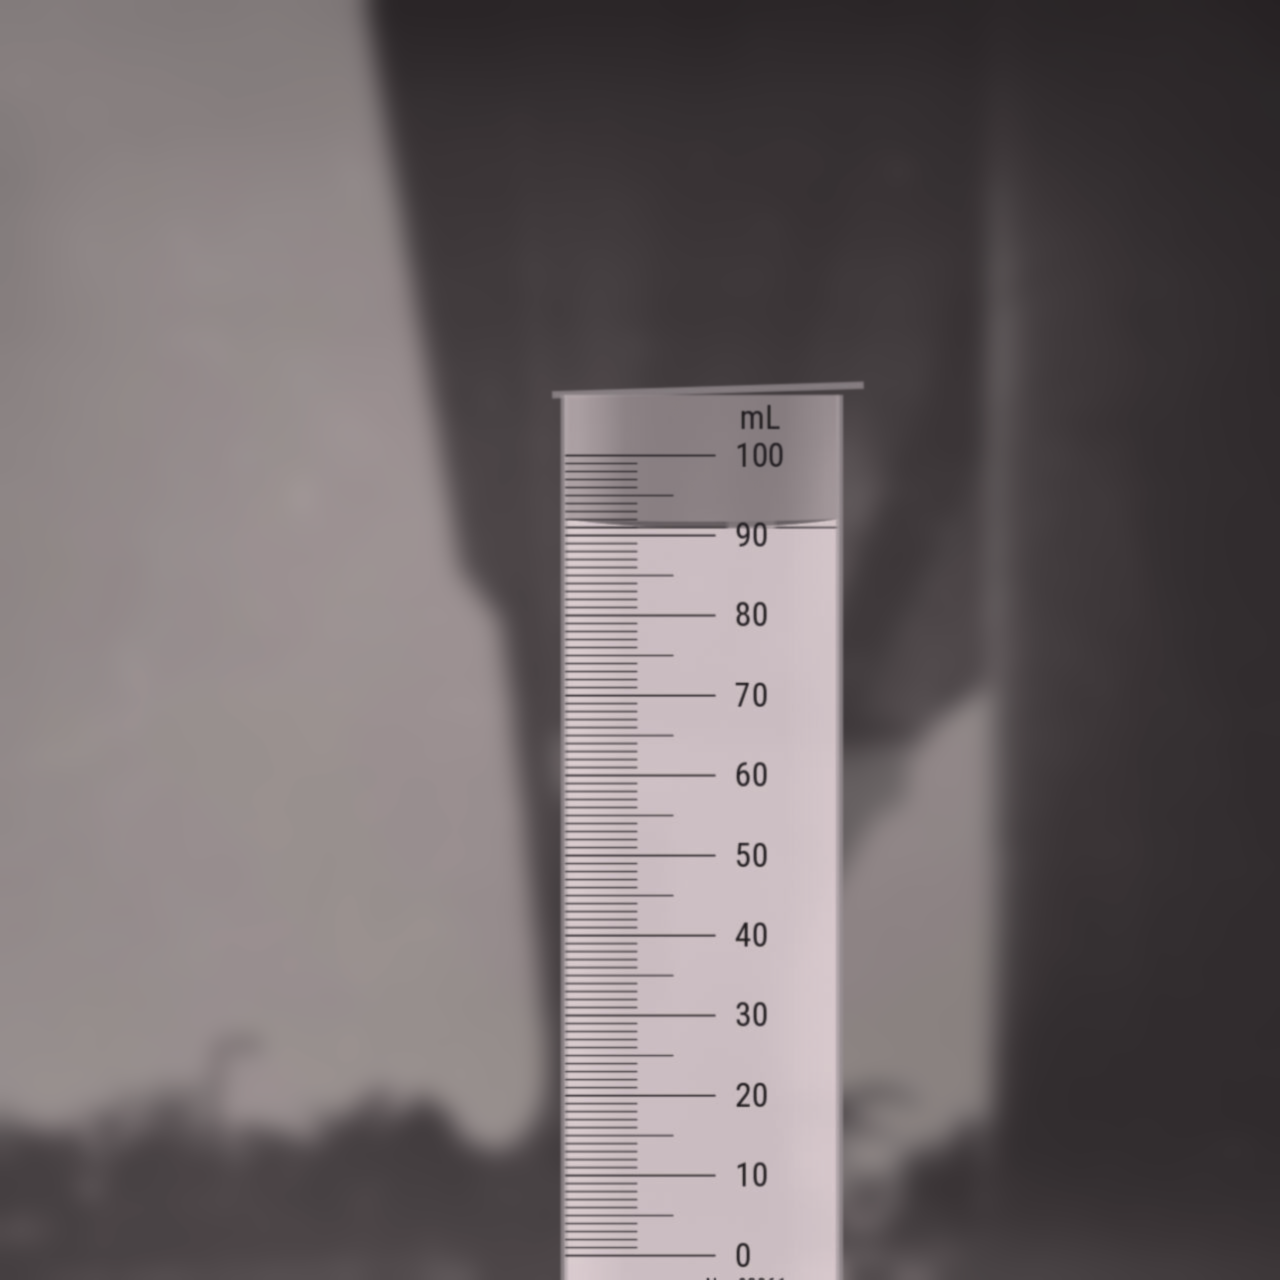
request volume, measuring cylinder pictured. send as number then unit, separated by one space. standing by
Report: 91 mL
